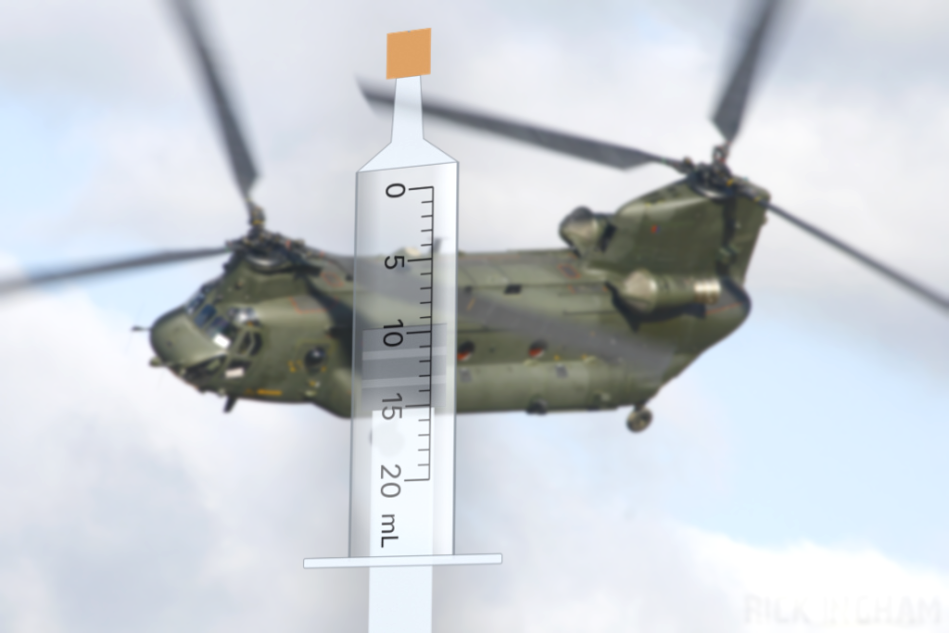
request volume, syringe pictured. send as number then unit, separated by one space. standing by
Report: 9.5 mL
